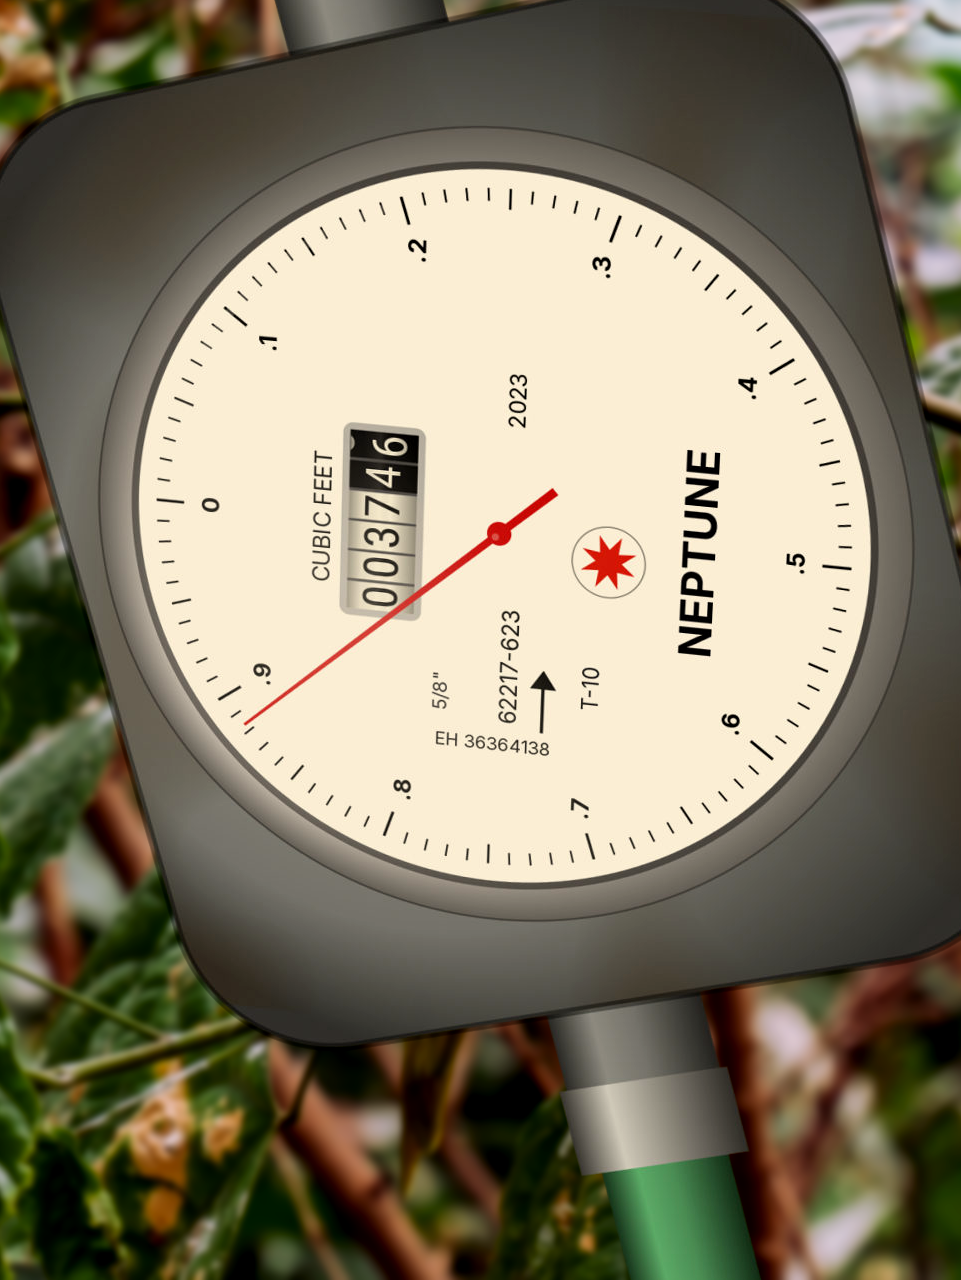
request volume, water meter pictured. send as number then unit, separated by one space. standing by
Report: 3745.88 ft³
